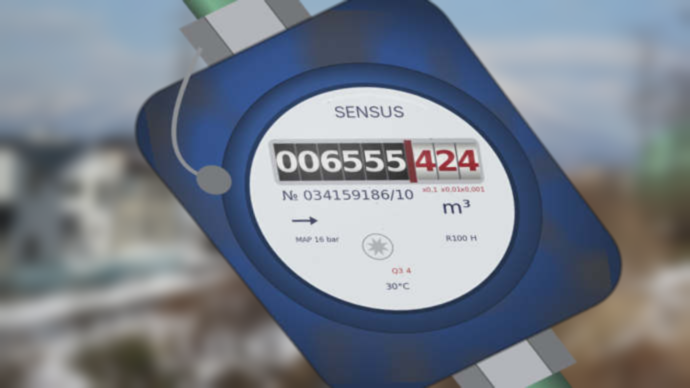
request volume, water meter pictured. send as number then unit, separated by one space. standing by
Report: 6555.424 m³
